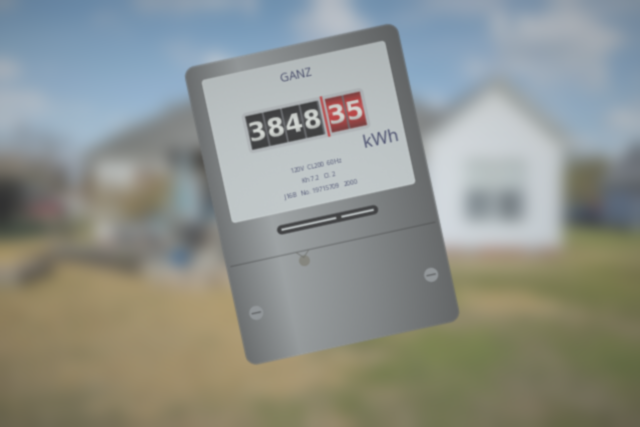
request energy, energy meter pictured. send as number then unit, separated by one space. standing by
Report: 3848.35 kWh
